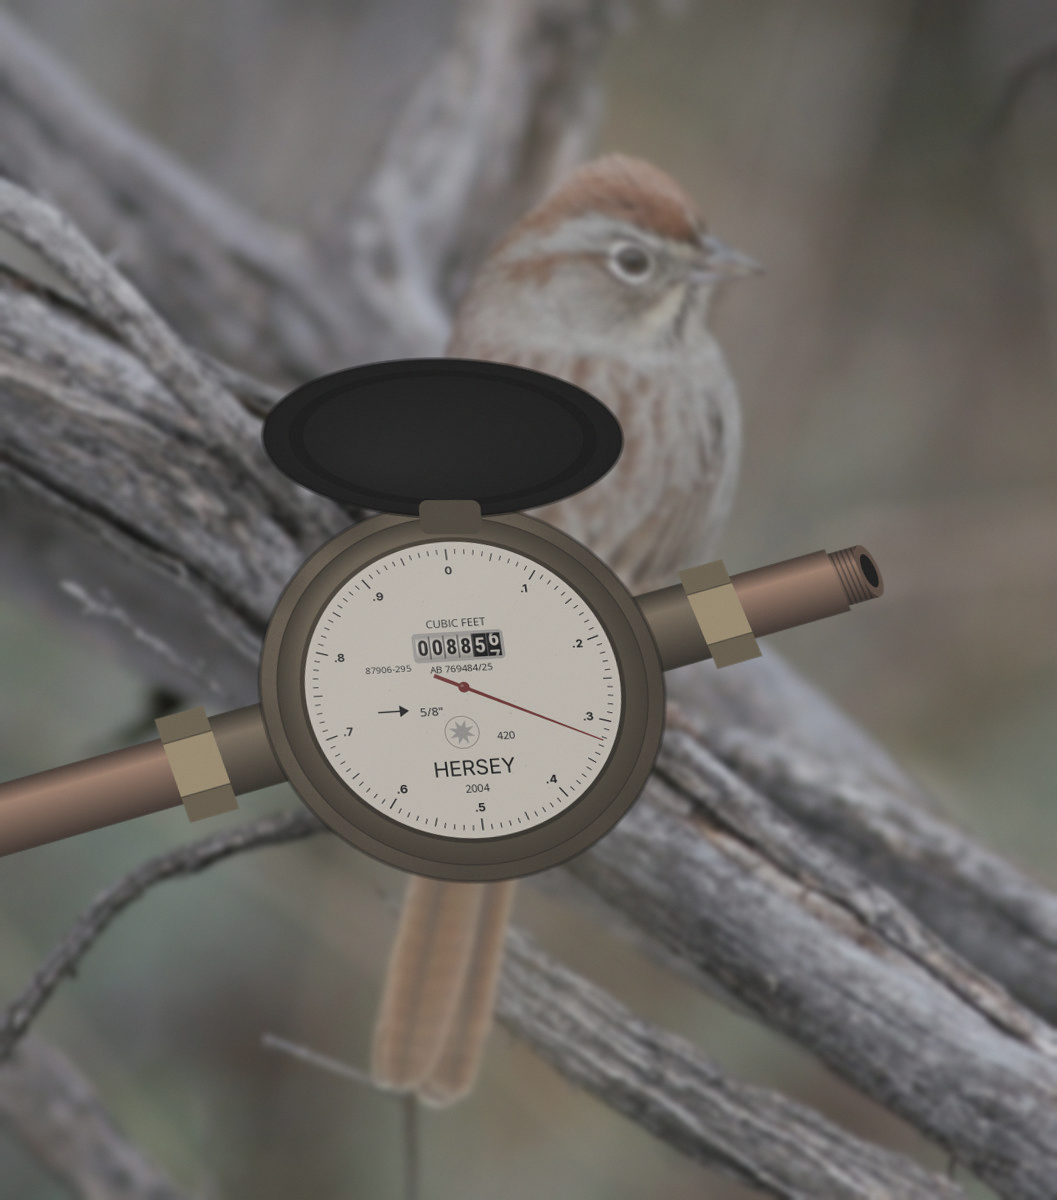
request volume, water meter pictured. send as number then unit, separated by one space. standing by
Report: 8856.32 ft³
